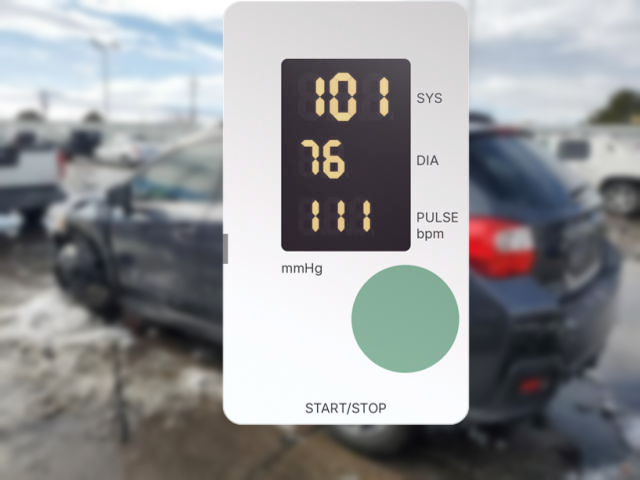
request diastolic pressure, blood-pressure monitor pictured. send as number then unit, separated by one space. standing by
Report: 76 mmHg
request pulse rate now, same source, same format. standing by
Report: 111 bpm
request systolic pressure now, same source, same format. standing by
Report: 101 mmHg
